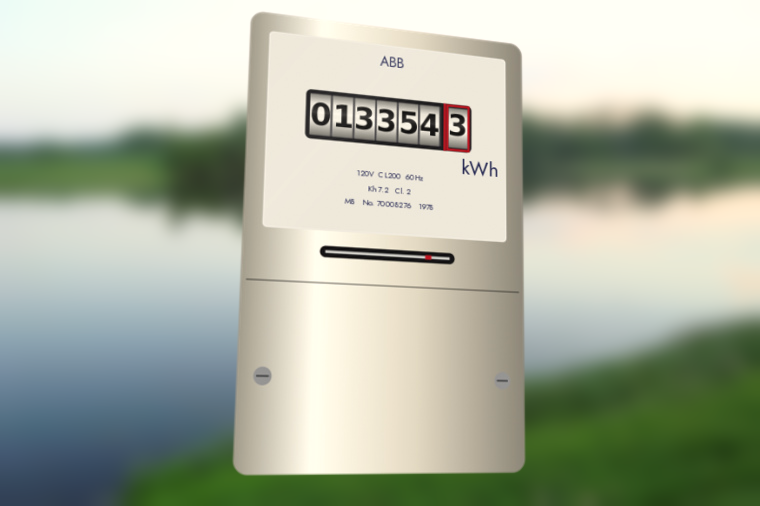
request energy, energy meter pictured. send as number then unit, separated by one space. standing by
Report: 13354.3 kWh
